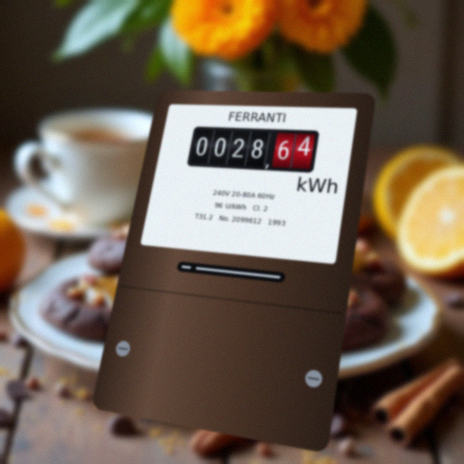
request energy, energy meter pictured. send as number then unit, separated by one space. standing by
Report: 28.64 kWh
